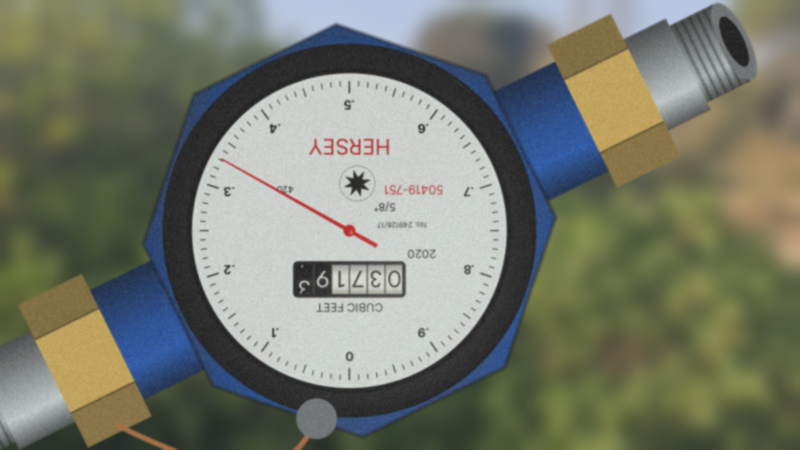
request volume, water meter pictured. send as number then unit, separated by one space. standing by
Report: 37193.33 ft³
